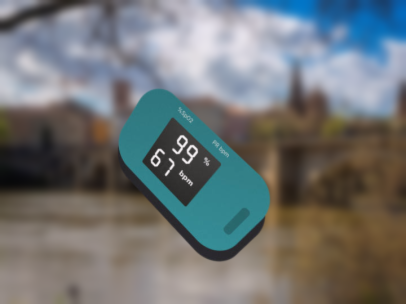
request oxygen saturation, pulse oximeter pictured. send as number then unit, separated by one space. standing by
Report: 99 %
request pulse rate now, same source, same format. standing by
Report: 67 bpm
